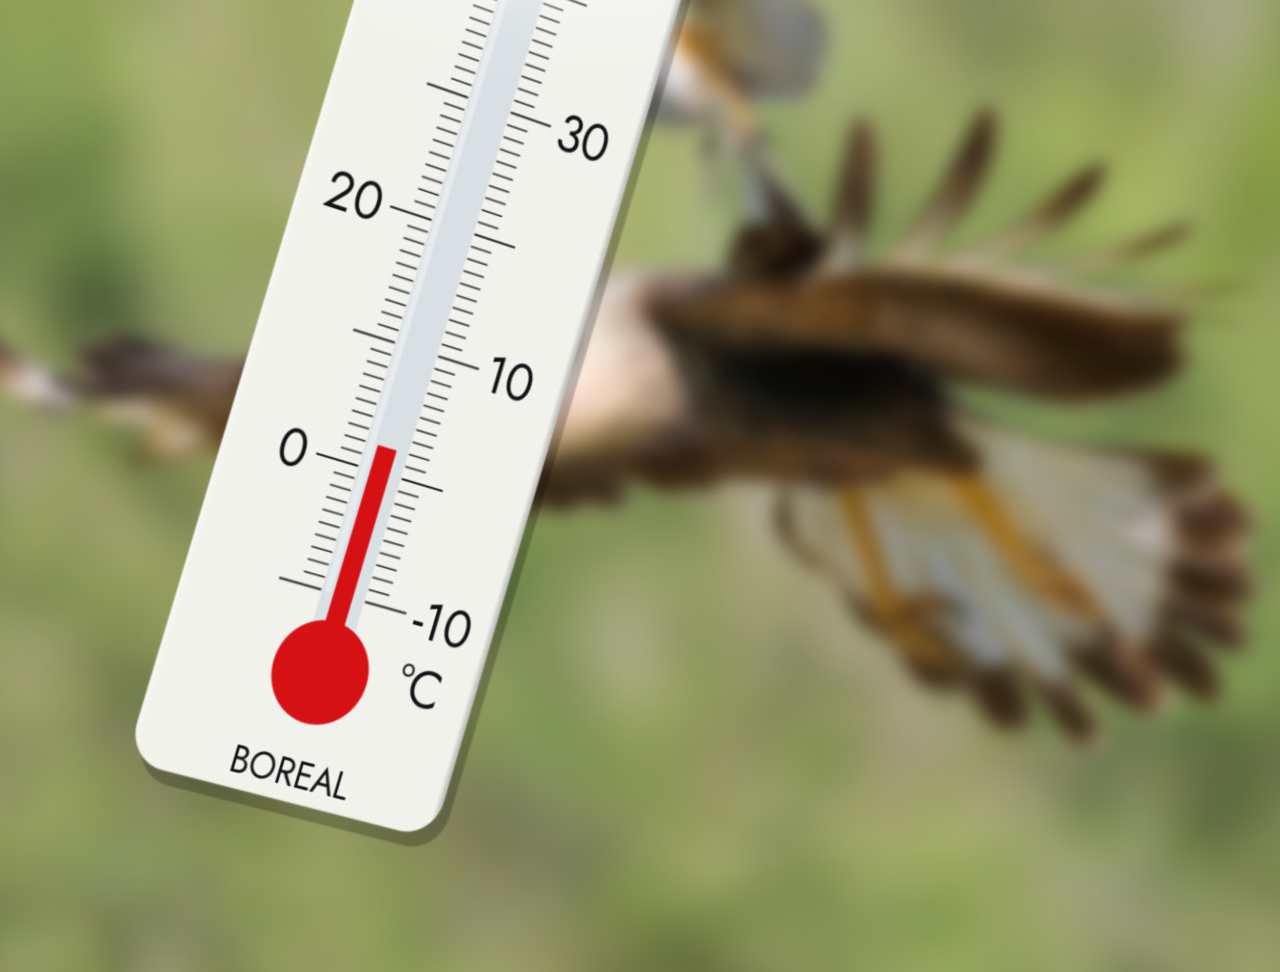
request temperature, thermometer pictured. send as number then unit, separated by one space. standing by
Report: 2 °C
